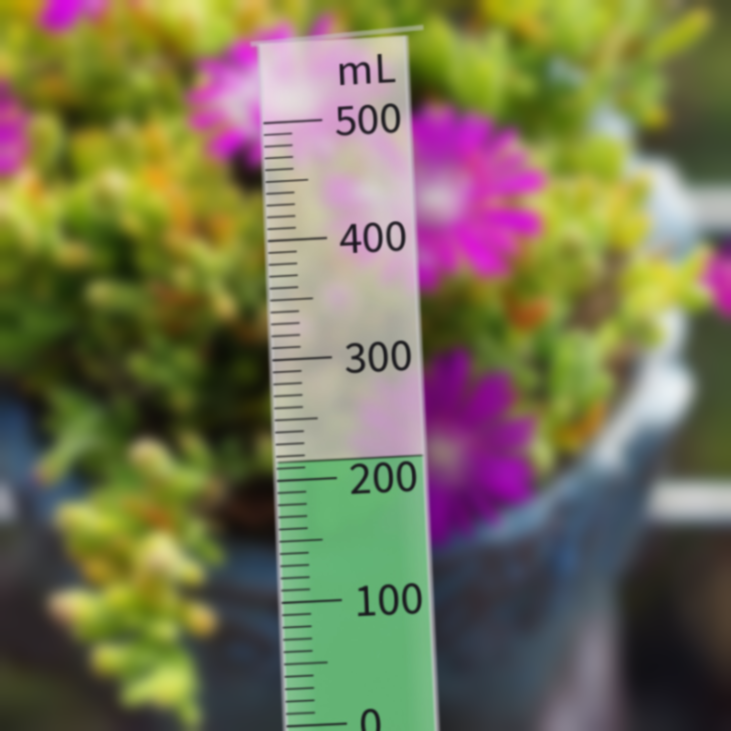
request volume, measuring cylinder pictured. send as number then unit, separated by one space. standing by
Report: 215 mL
